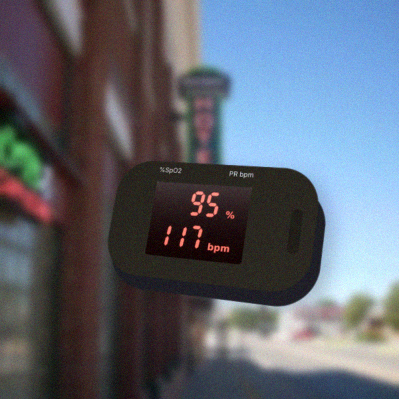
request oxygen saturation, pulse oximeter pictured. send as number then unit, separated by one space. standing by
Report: 95 %
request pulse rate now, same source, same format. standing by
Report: 117 bpm
